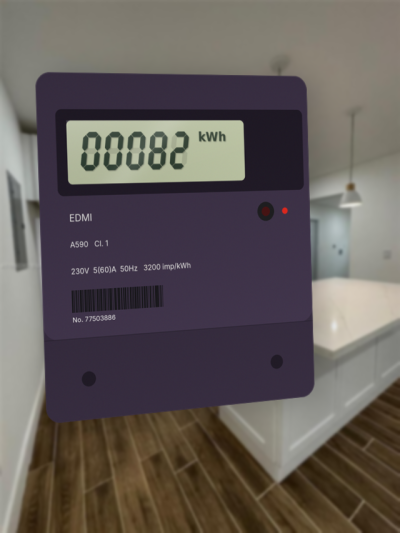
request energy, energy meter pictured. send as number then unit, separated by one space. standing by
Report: 82 kWh
